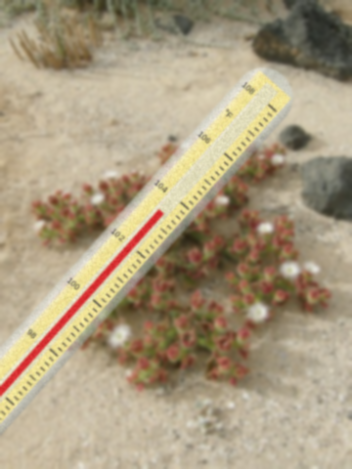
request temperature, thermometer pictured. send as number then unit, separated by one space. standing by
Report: 103.4 °F
